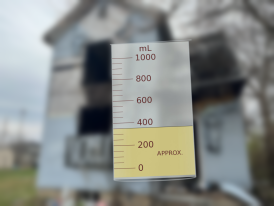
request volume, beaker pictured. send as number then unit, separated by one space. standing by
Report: 350 mL
